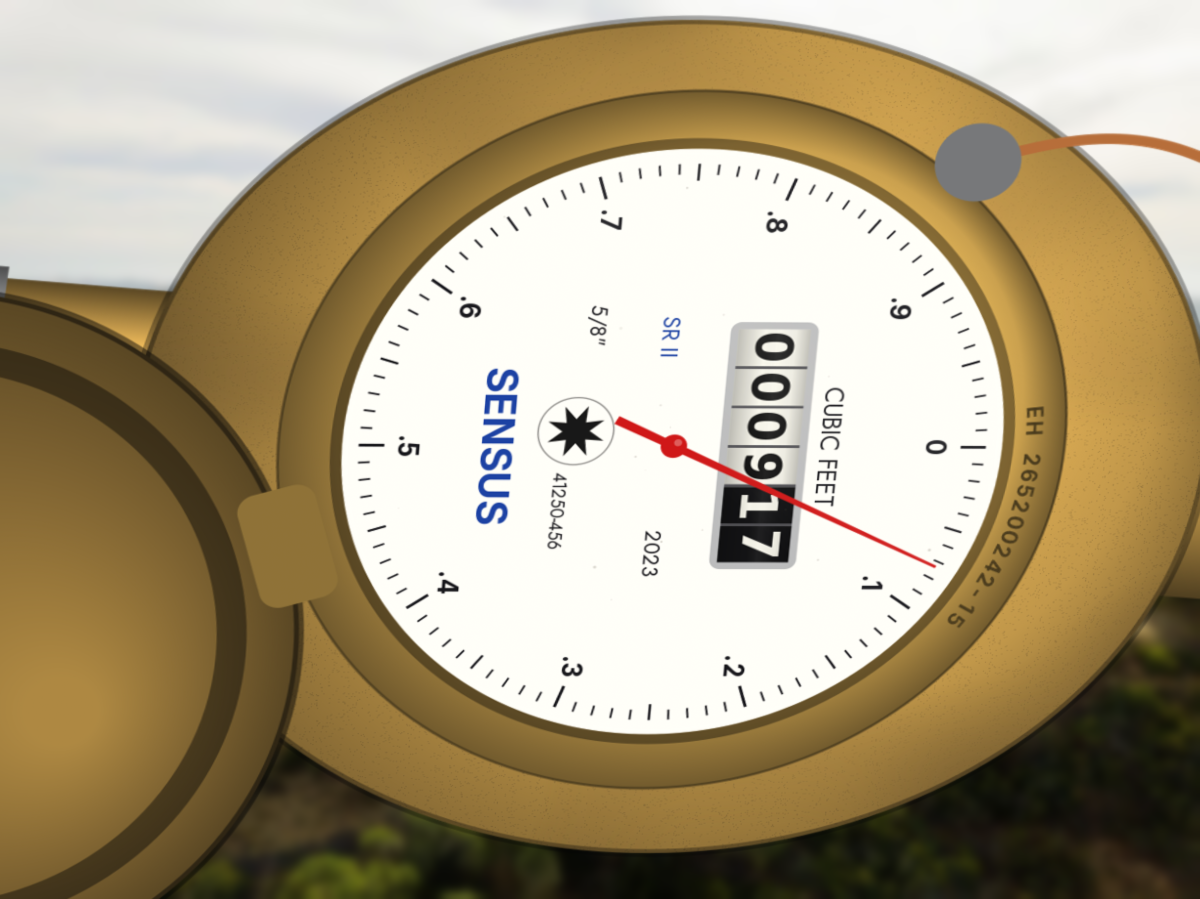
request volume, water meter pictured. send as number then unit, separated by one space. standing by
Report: 917.07 ft³
